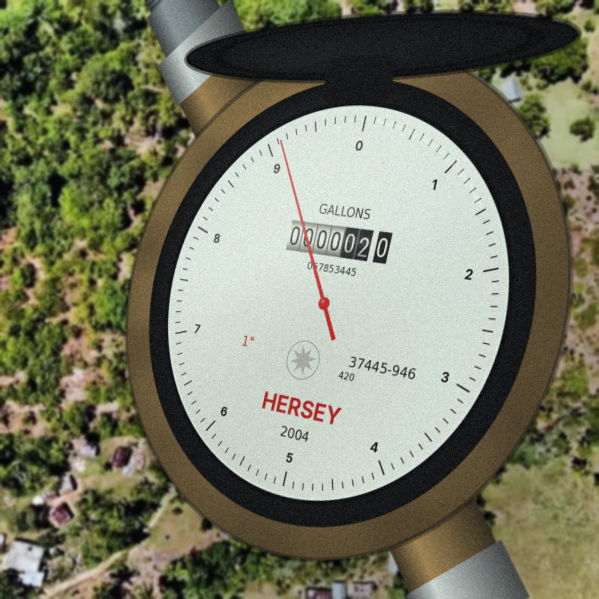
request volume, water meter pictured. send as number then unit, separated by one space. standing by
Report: 19.1 gal
